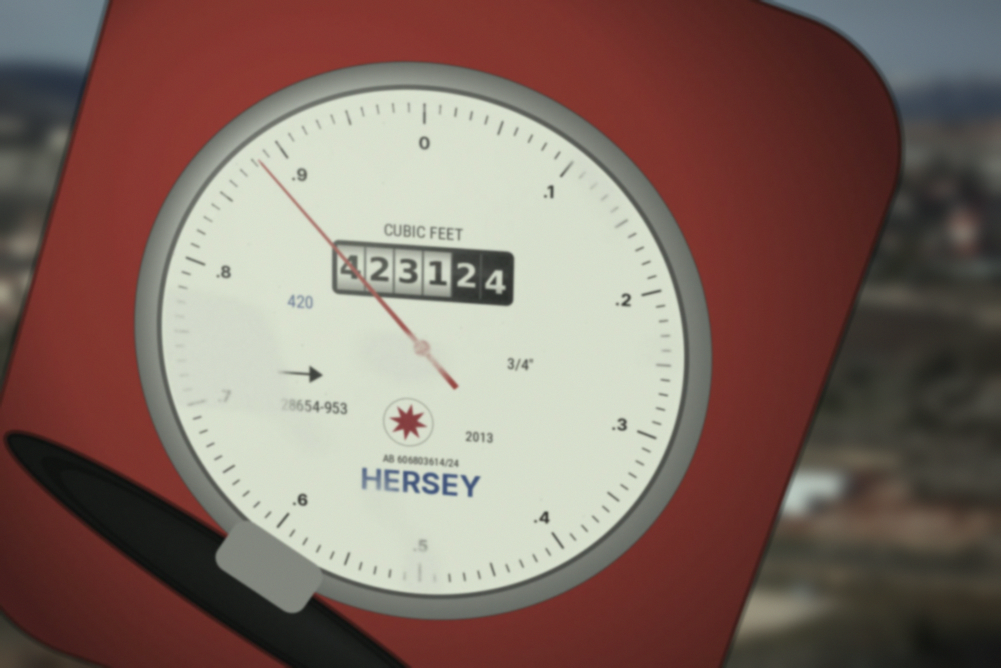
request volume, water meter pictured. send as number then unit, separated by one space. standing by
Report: 423123.88 ft³
